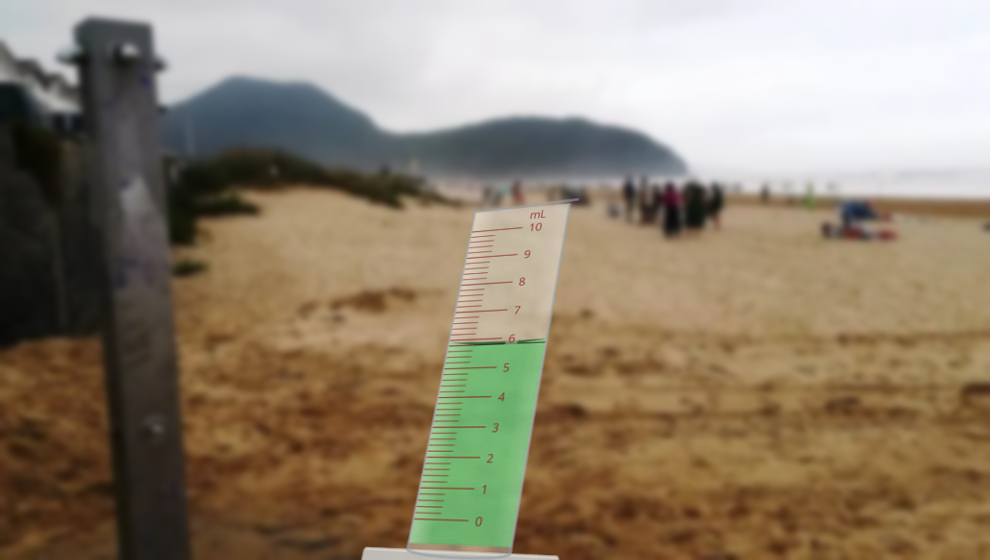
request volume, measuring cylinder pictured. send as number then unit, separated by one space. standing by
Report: 5.8 mL
